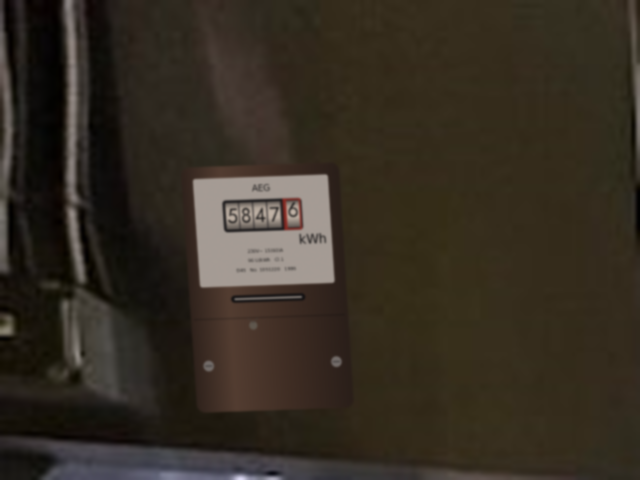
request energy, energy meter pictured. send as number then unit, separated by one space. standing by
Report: 5847.6 kWh
